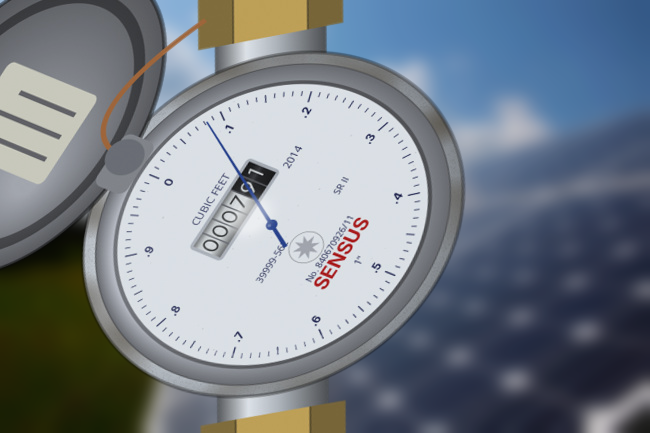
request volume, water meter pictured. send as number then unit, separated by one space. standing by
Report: 791.08 ft³
